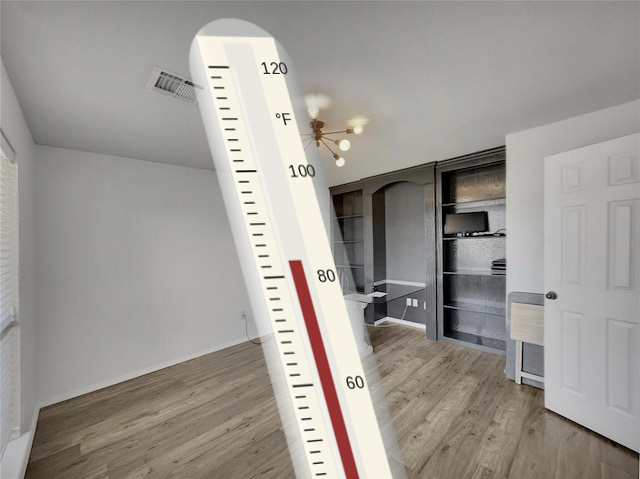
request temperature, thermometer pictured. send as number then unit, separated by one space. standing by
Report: 83 °F
